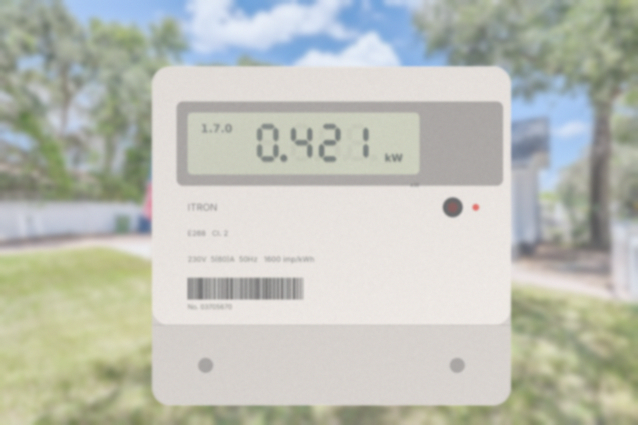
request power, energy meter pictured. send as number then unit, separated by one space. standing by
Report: 0.421 kW
